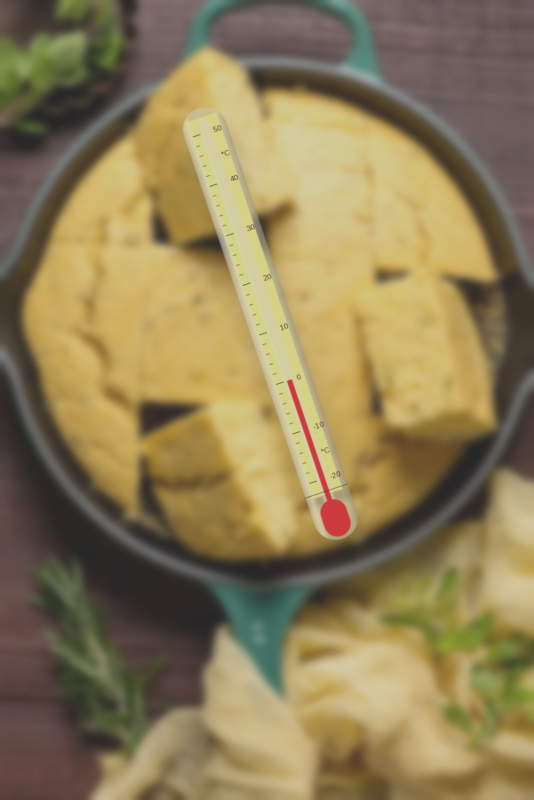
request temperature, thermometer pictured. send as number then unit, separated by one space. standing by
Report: 0 °C
